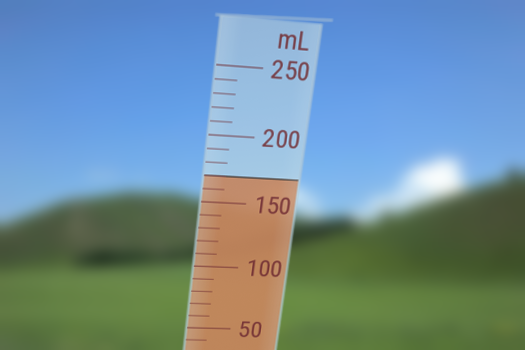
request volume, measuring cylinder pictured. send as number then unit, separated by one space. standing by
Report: 170 mL
